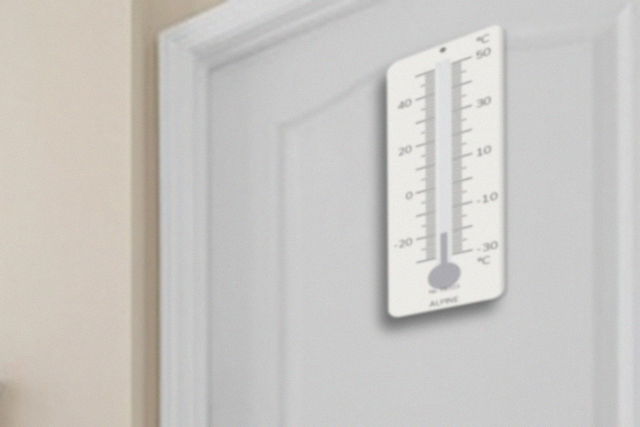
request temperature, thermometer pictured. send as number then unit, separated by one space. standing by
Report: -20 °C
